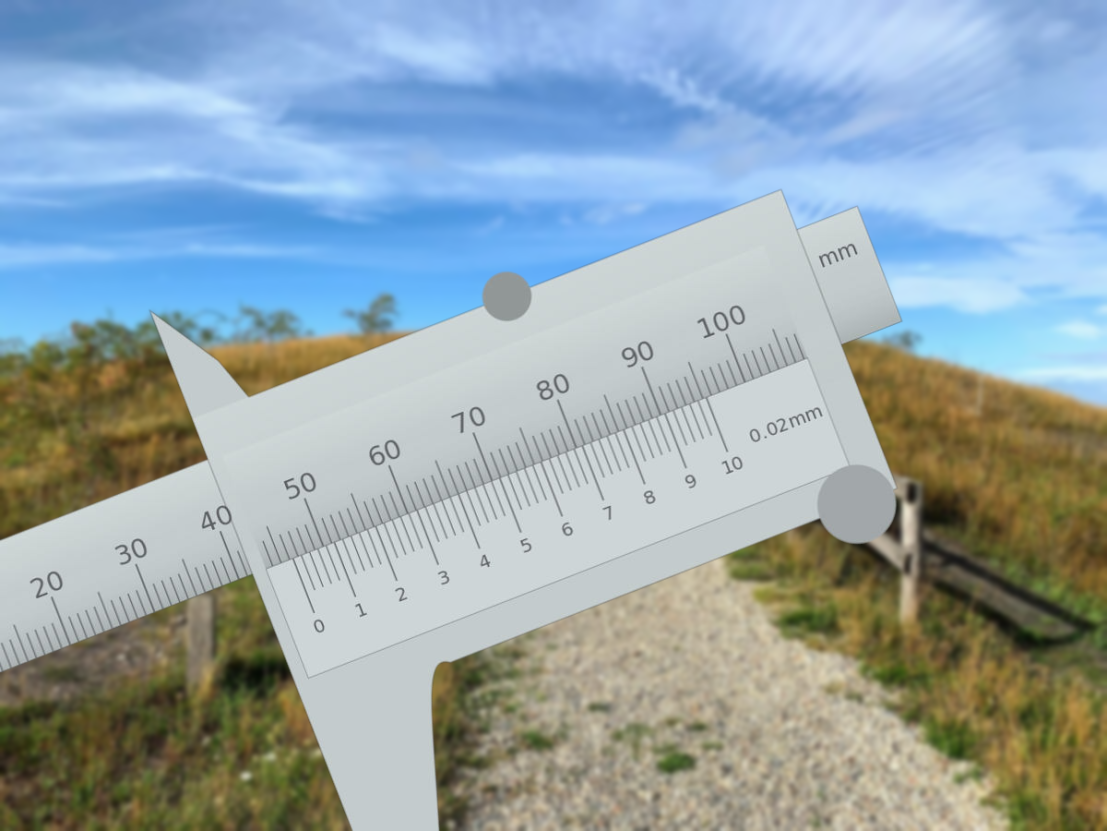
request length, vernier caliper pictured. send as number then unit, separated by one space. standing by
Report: 46.4 mm
